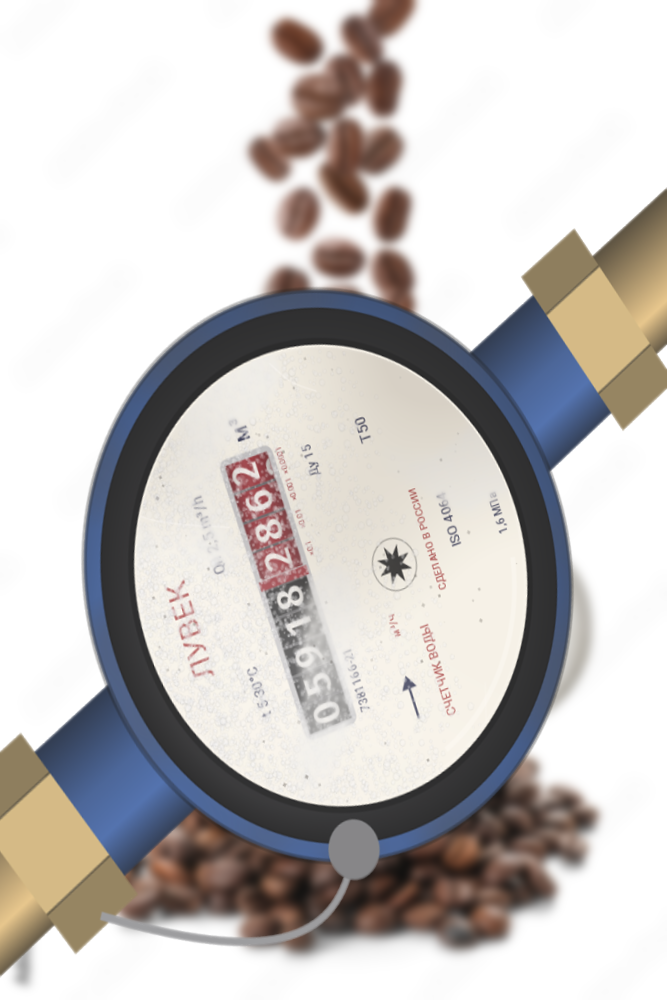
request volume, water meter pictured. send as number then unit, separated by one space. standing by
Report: 5918.2862 m³
